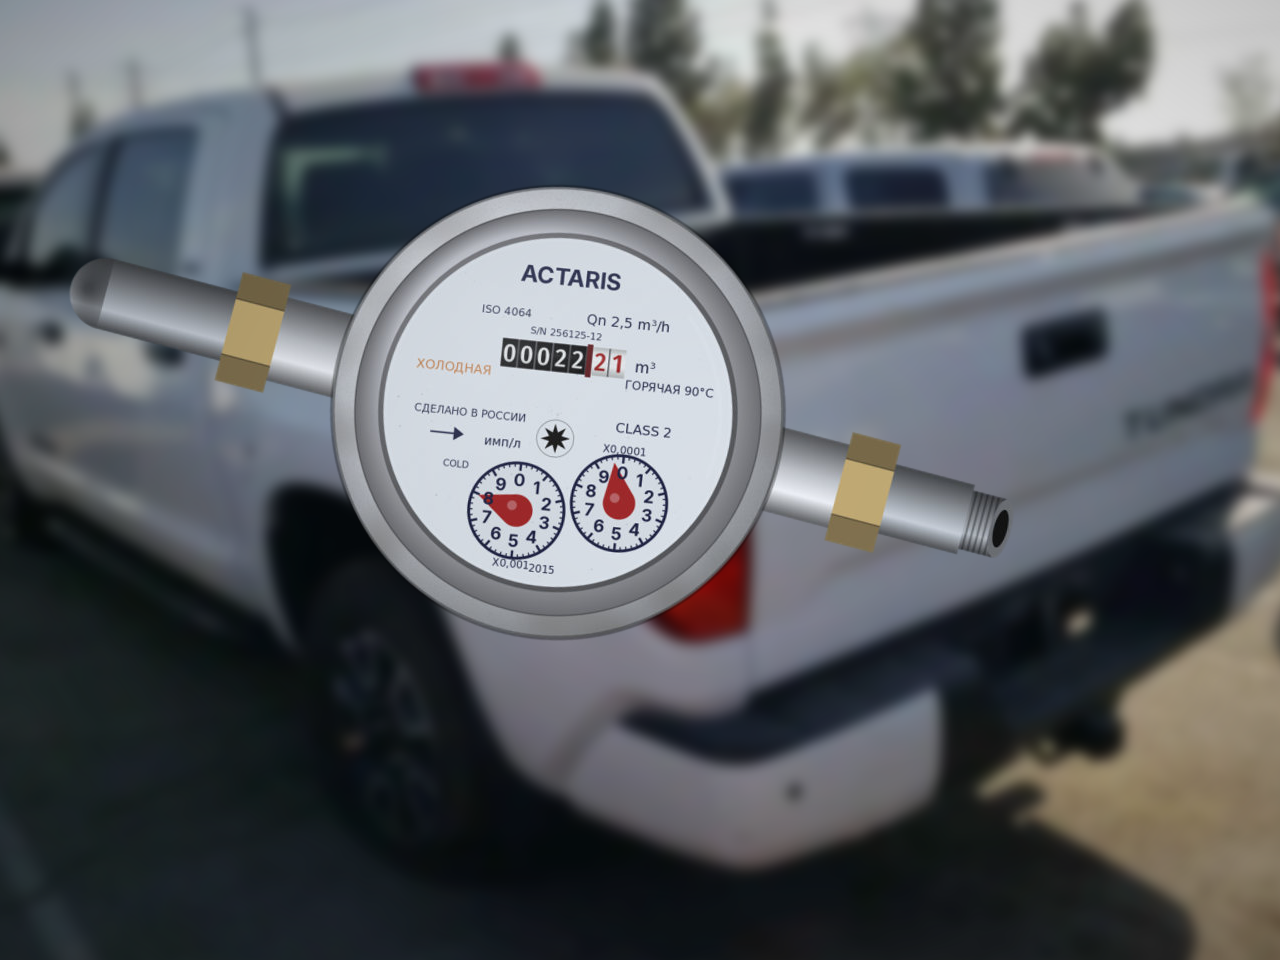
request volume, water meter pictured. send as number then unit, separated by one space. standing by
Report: 22.2179 m³
